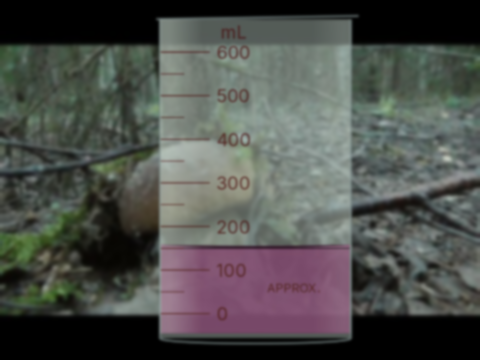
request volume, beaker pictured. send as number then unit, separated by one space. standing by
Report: 150 mL
